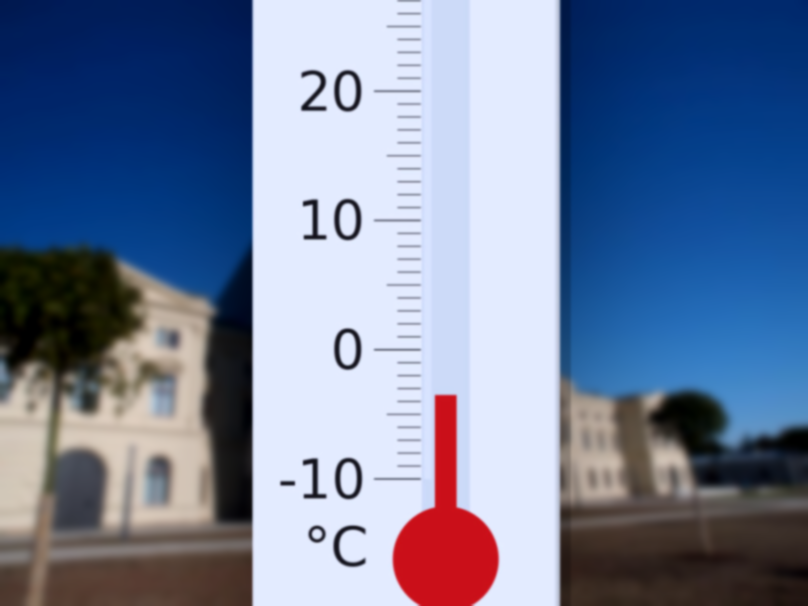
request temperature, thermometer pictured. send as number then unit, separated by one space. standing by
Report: -3.5 °C
